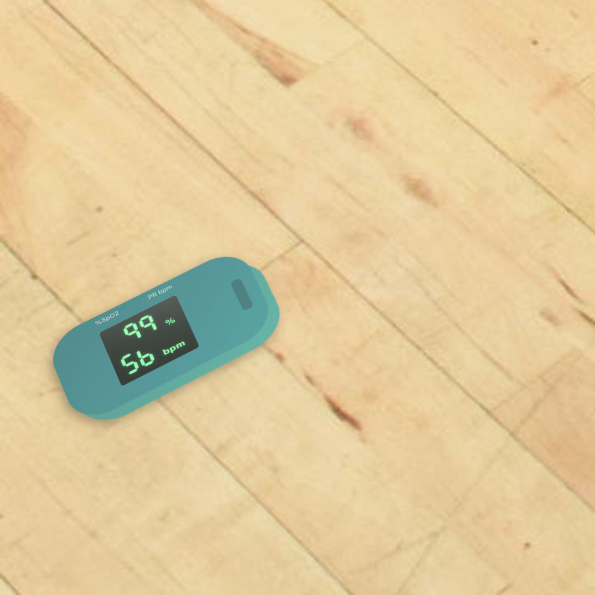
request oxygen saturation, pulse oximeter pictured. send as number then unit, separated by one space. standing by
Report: 99 %
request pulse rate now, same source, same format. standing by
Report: 56 bpm
